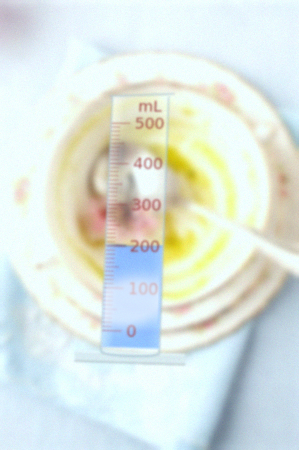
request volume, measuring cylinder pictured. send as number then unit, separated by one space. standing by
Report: 200 mL
